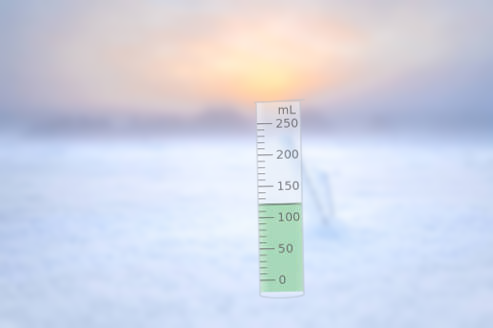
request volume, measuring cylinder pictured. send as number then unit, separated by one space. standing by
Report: 120 mL
